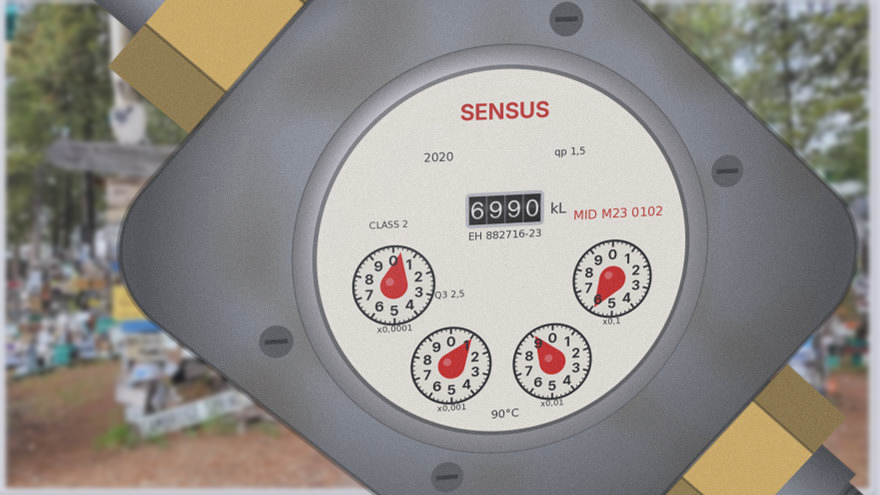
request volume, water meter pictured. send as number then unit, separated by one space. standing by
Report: 6990.5910 kL
